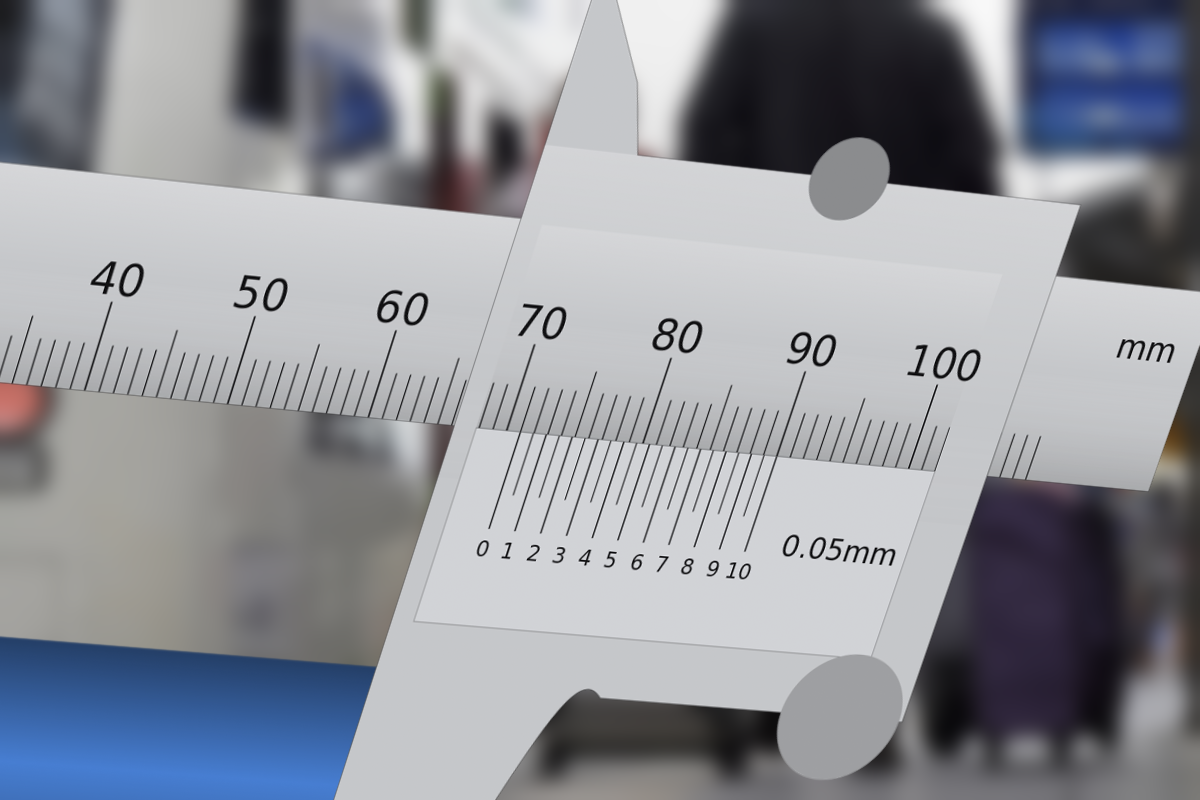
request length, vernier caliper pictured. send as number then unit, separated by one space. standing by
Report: 71.0 mm
